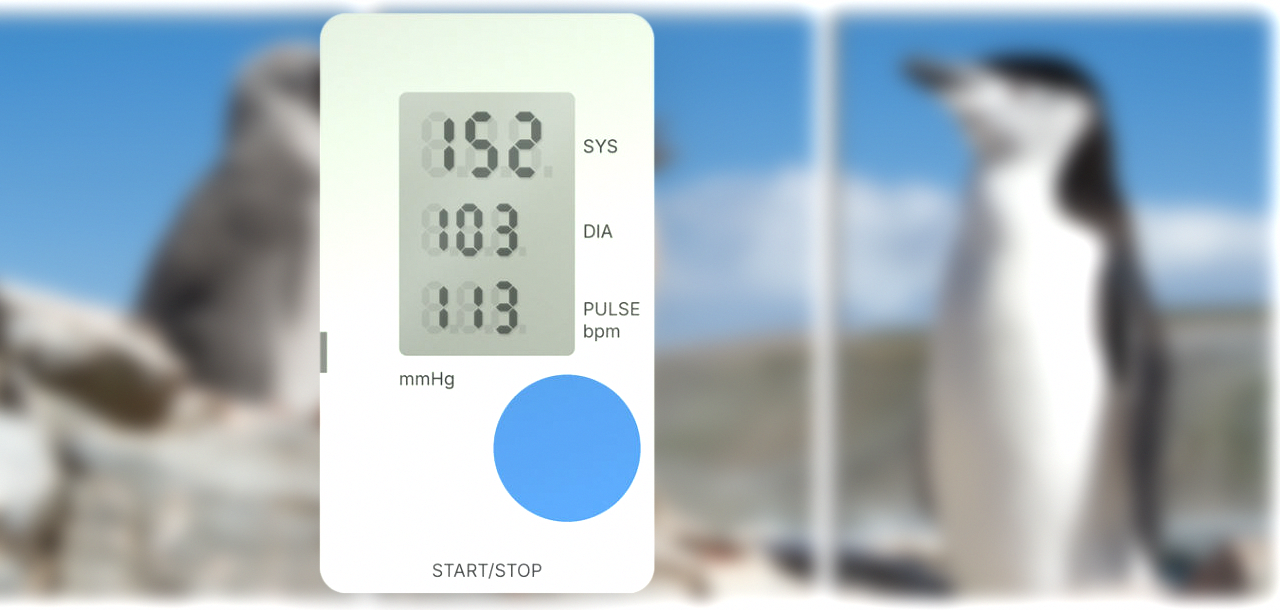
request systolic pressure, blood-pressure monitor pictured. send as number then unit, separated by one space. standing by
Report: 152 mmHg
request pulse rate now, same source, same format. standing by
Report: 113 bpm
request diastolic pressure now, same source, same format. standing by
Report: 103 mmHg
